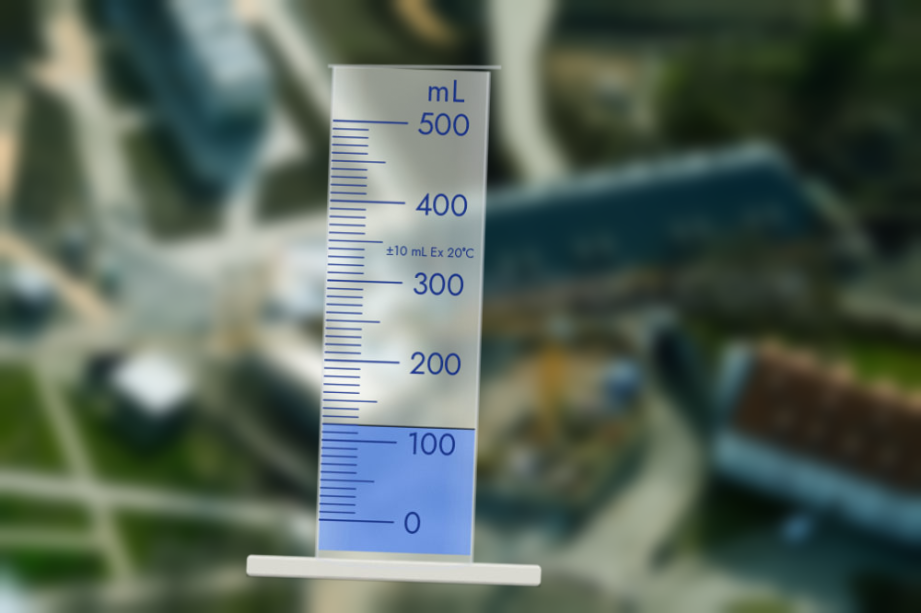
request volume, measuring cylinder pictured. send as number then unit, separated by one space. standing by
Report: 120 mL
